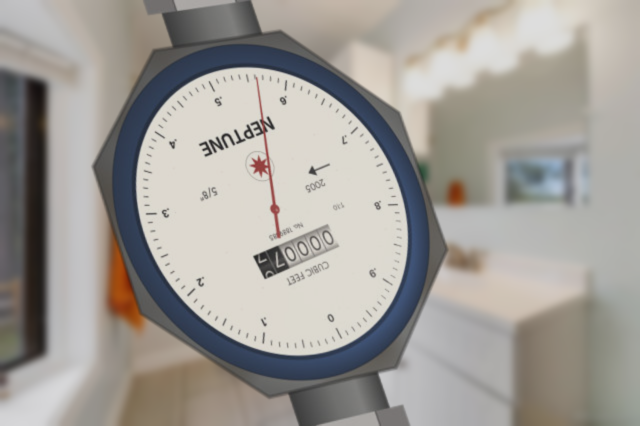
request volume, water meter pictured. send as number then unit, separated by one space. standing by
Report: 76.56 ft³
